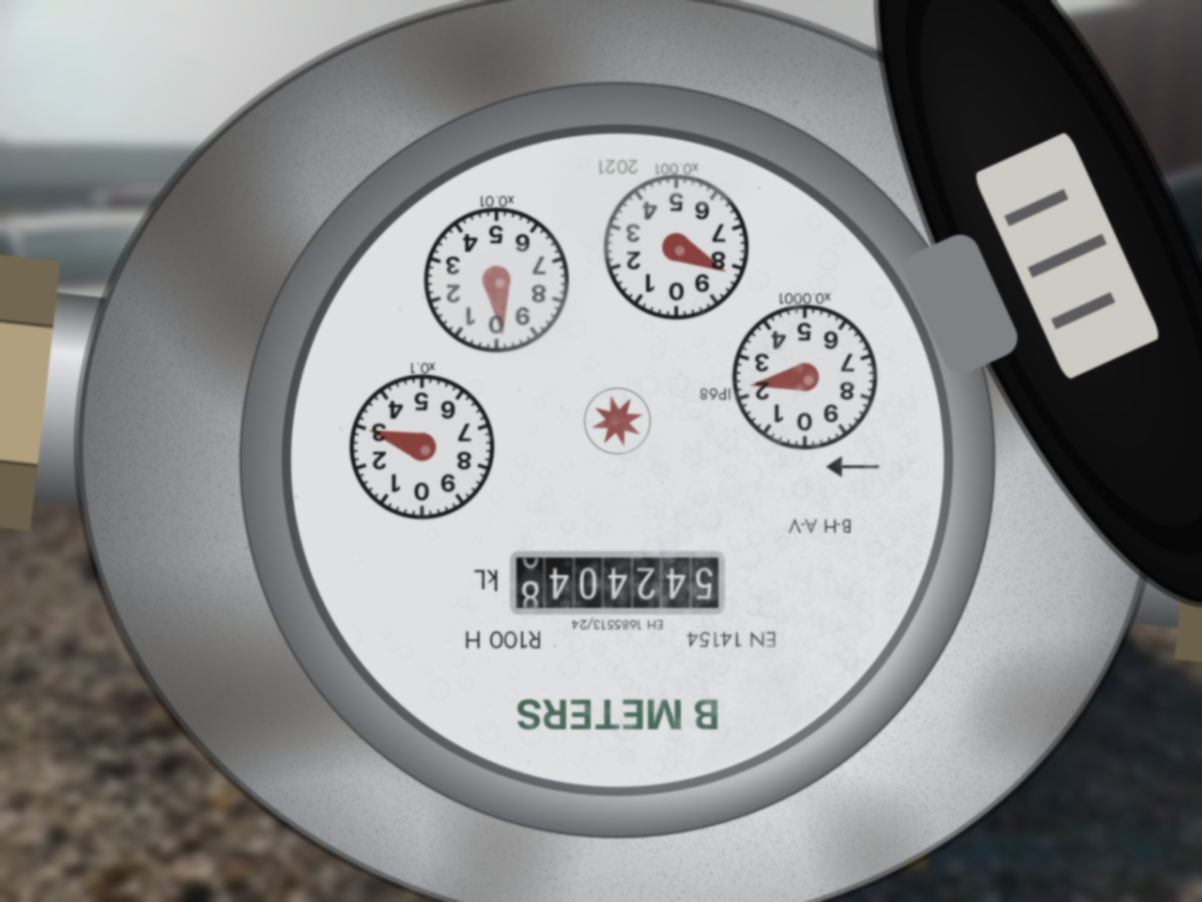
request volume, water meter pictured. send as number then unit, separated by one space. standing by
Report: 5424048.2982 kL
